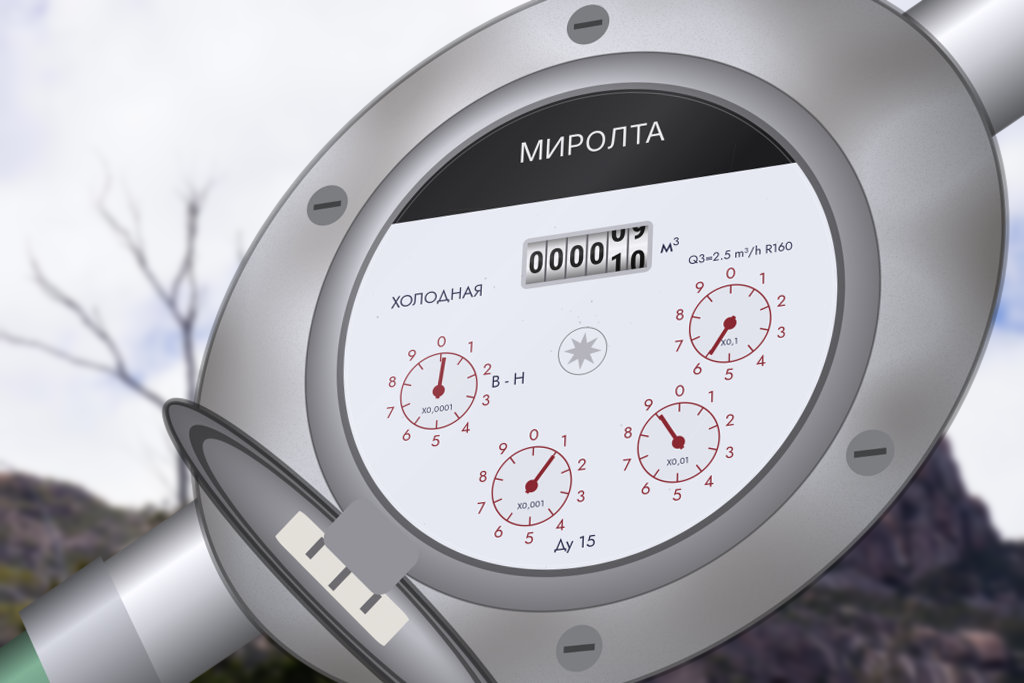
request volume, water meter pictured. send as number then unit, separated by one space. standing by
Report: 9.5910 m³
